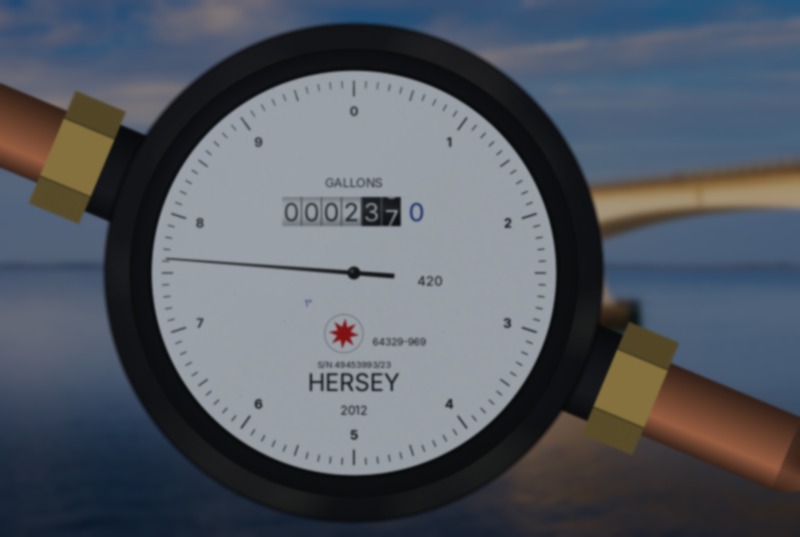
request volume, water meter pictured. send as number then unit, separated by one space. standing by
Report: 2367.6 gal
